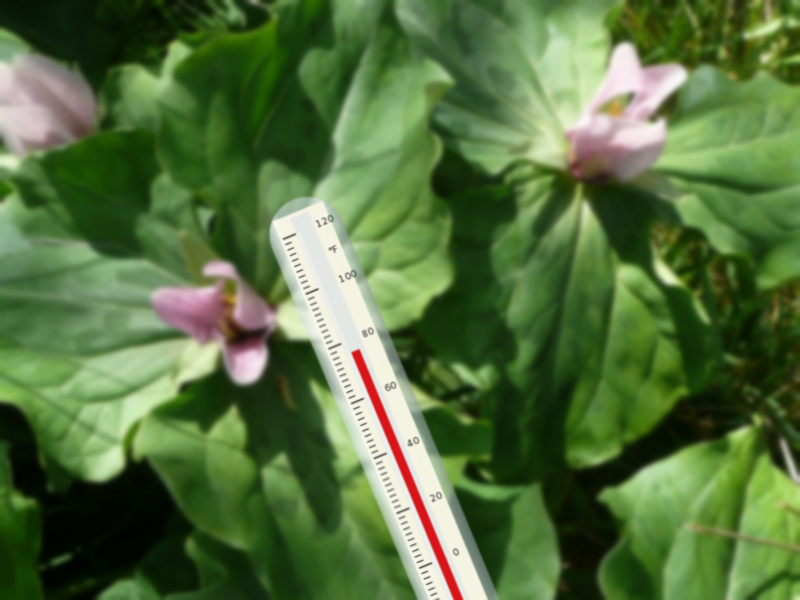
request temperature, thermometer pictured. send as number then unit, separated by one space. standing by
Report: 76 °F
